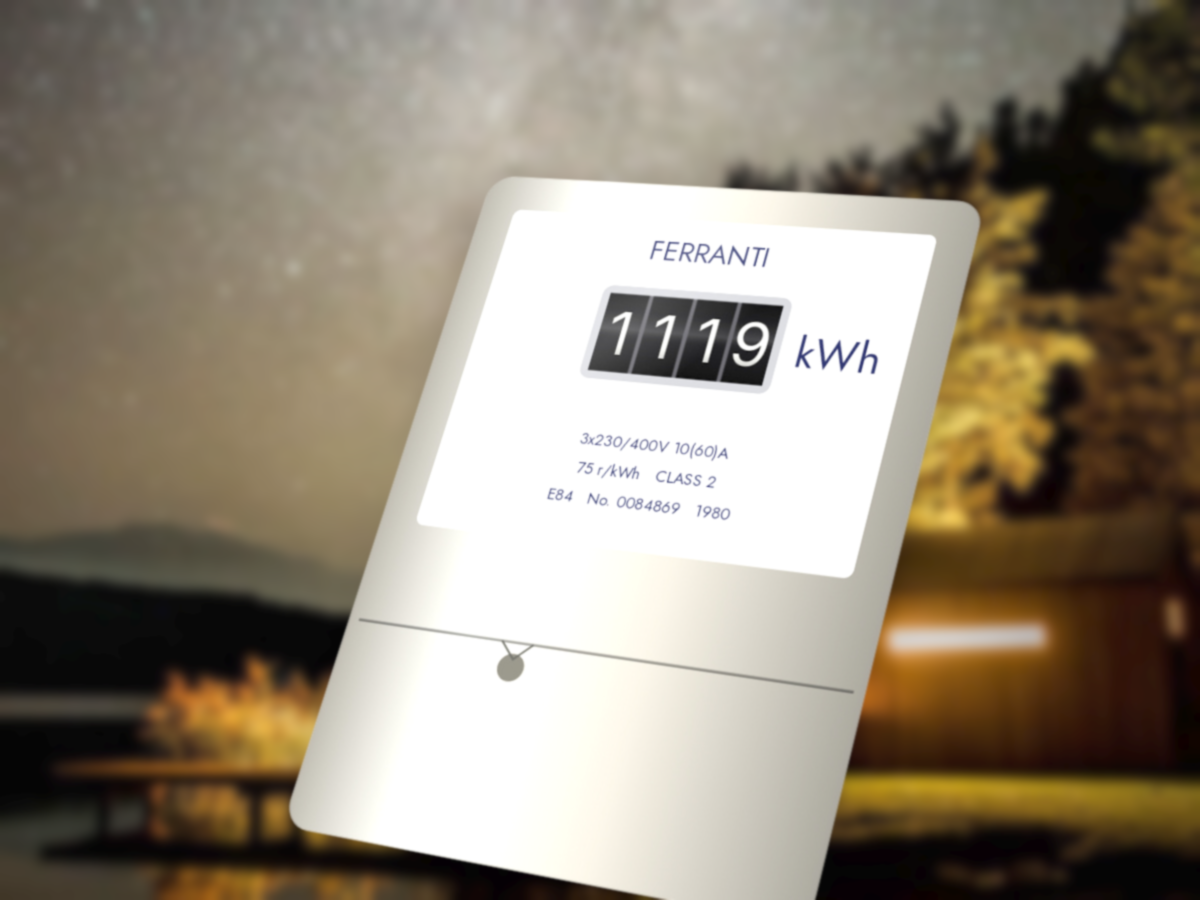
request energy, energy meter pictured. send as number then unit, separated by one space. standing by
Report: 1119 kWh
